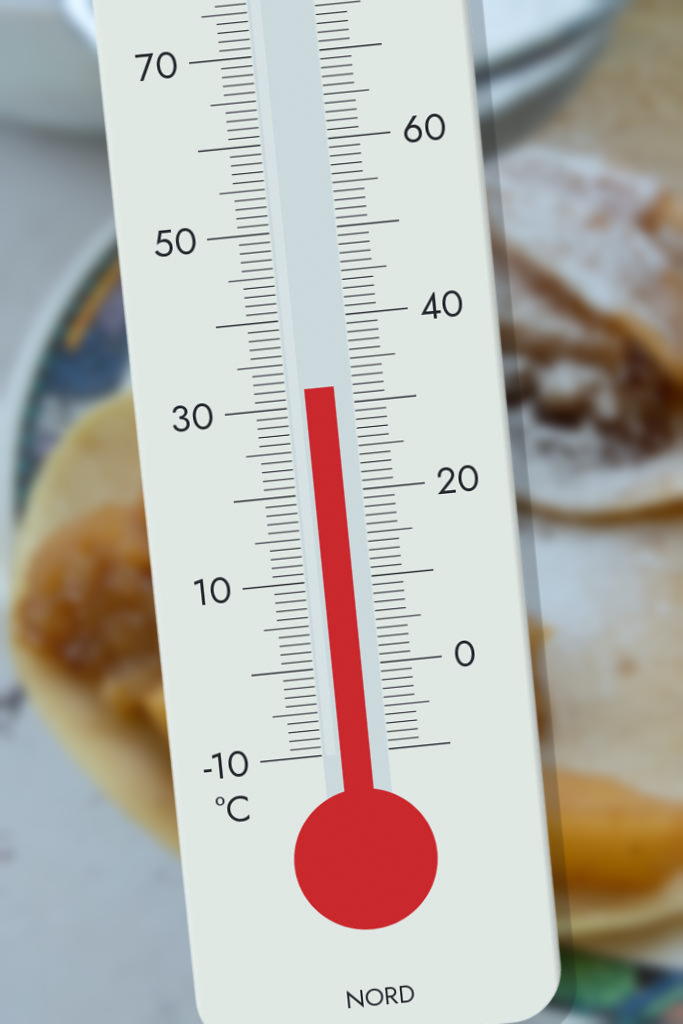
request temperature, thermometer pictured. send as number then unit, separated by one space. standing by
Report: 32 °C
